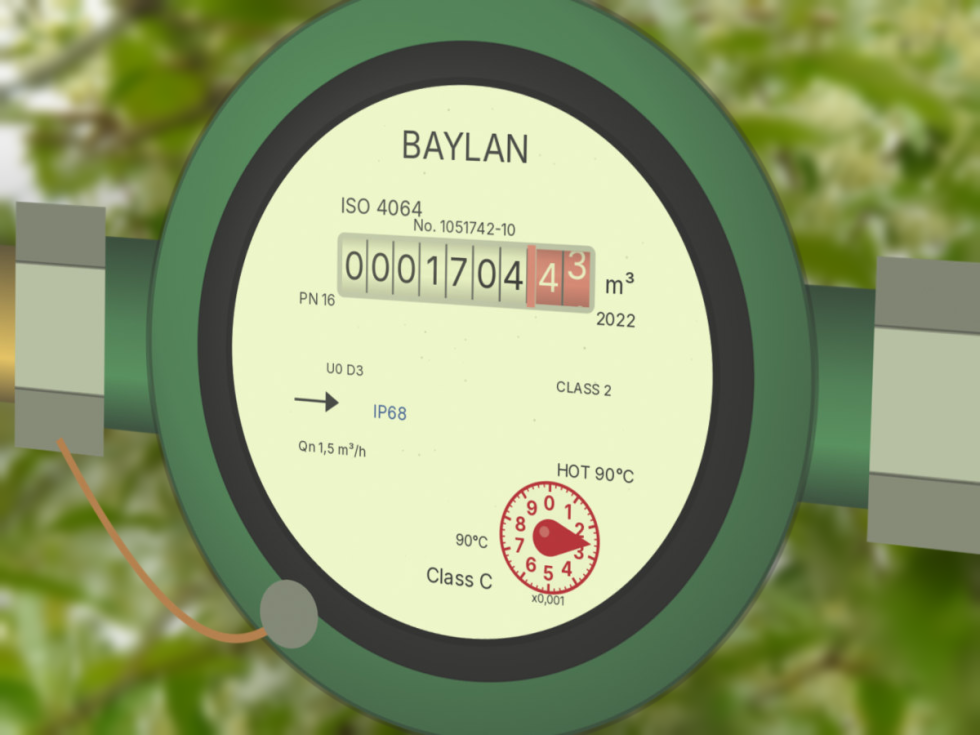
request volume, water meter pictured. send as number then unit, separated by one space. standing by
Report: 1704.432 m³
